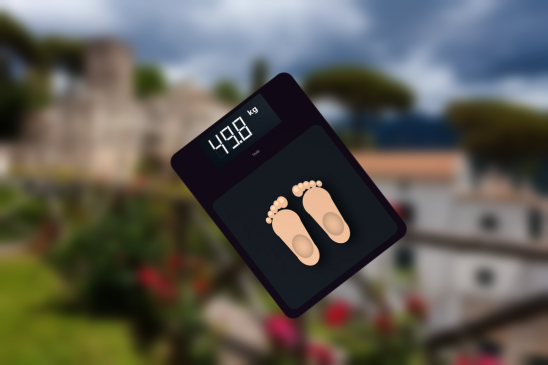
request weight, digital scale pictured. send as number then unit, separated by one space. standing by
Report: 49.8 kg
